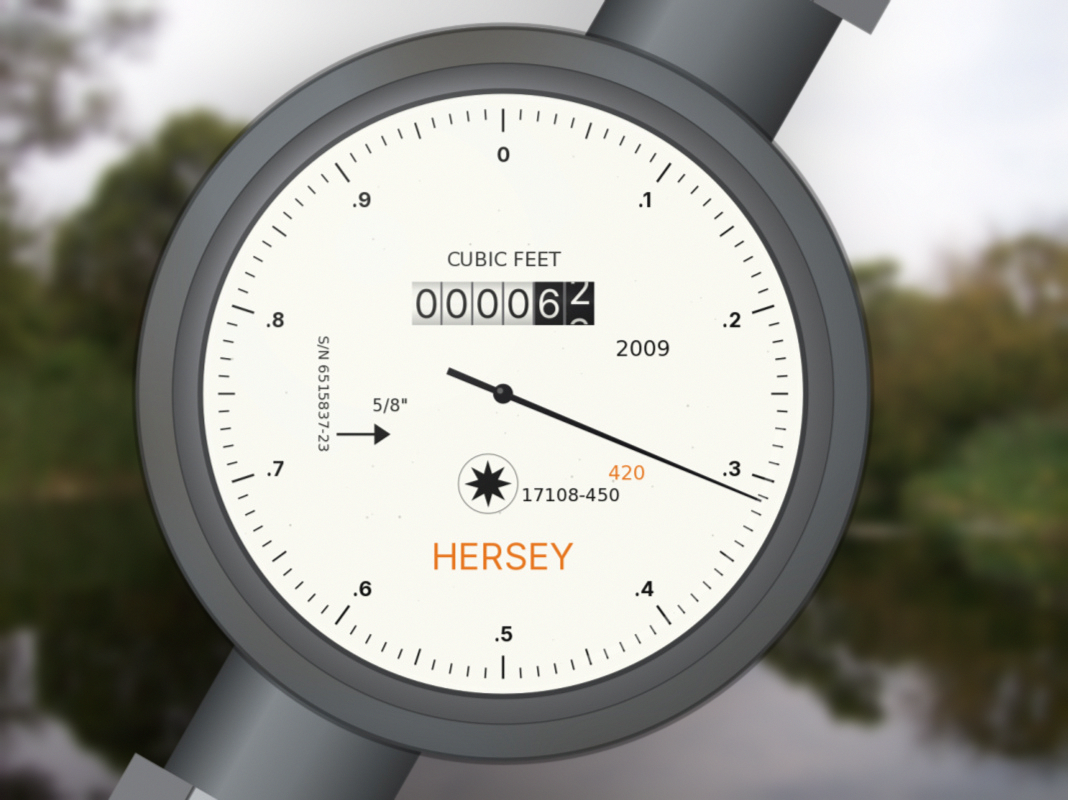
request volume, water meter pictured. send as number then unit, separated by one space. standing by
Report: 62.31 ft³
